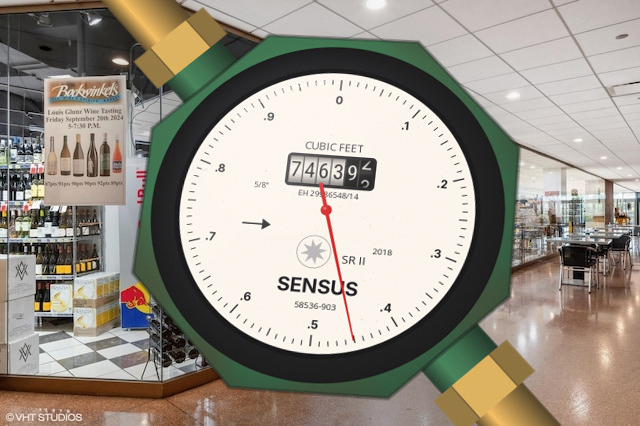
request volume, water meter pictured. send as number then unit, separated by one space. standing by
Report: 746392.45 ft³
